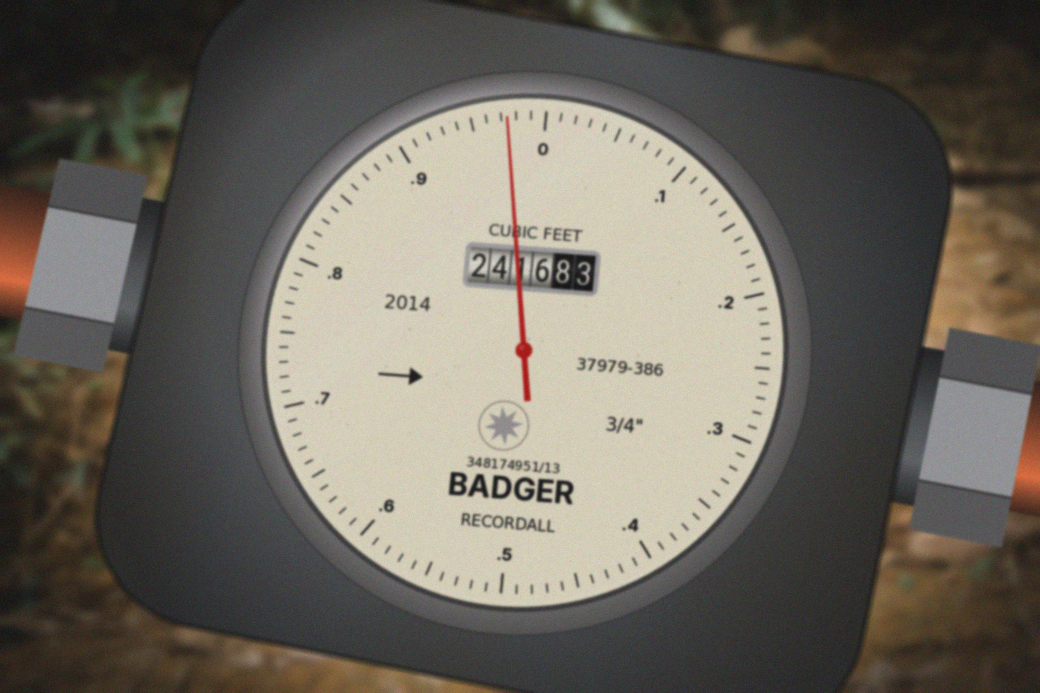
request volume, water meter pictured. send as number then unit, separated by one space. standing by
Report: 241682.97 ft³
